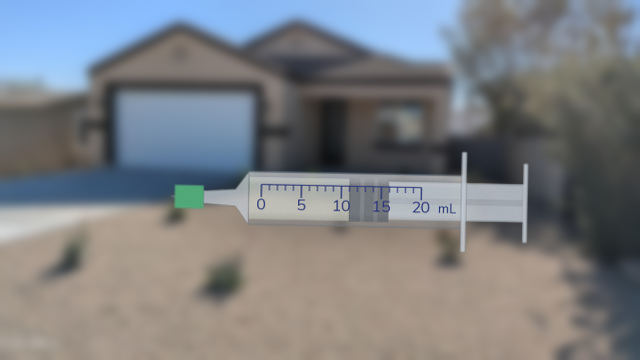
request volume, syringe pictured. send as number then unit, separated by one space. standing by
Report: 11 mL
